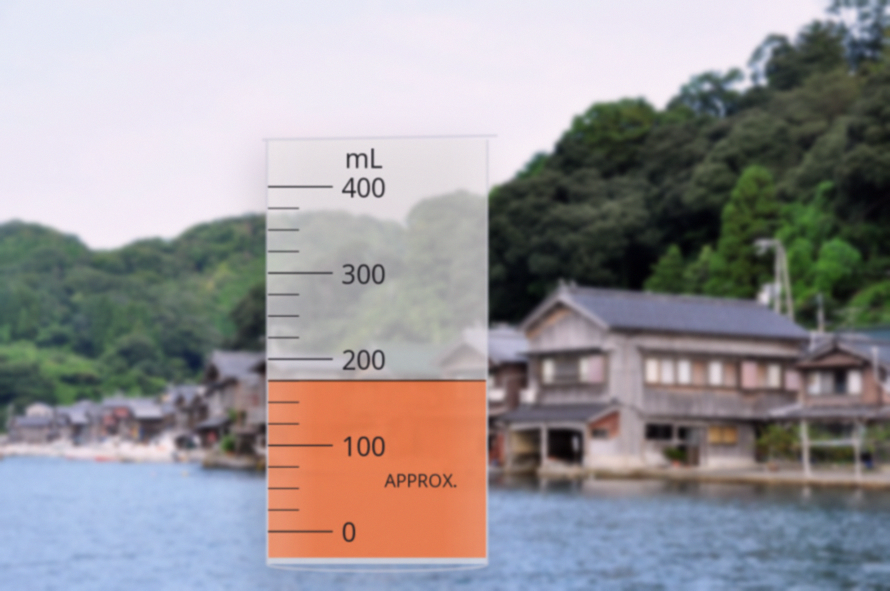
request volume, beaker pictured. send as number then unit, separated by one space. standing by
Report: 175 mL
